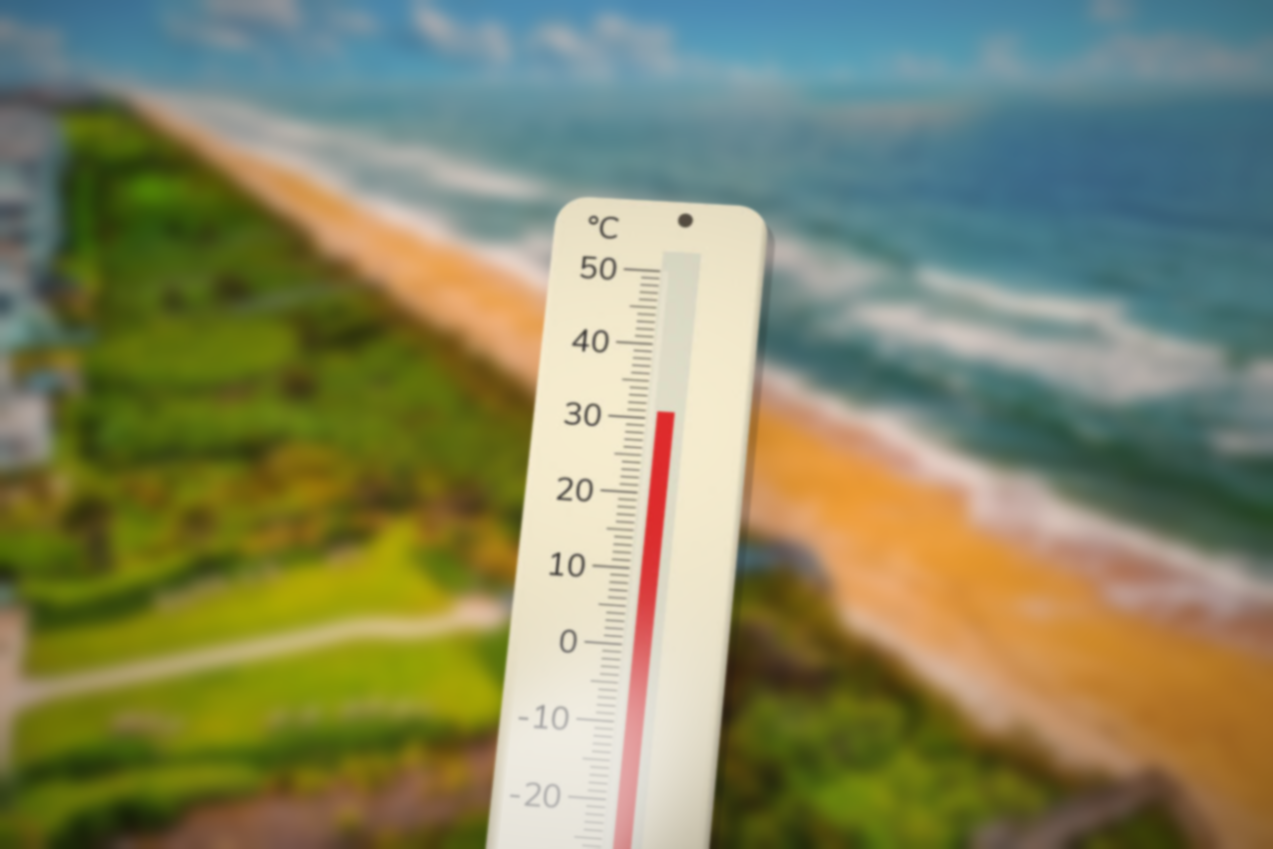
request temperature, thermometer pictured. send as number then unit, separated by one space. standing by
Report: 31 °C
